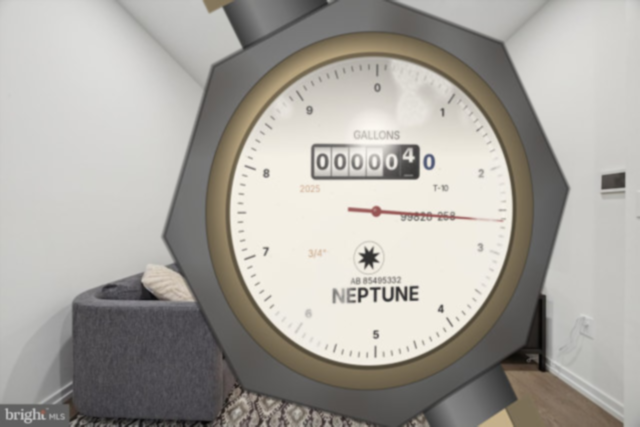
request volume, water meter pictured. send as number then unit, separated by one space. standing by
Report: 42.6 gal
